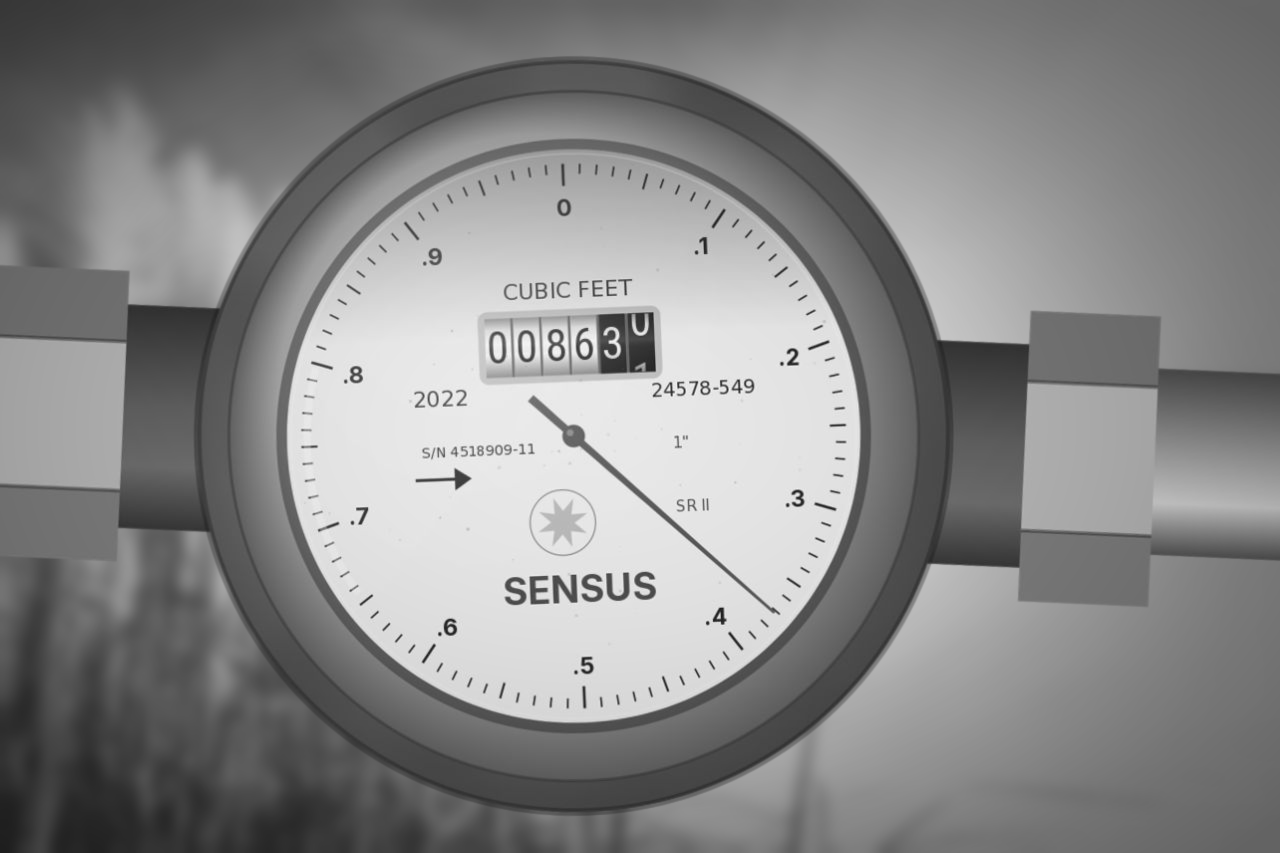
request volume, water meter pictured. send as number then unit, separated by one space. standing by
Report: 8630.37 ft³
